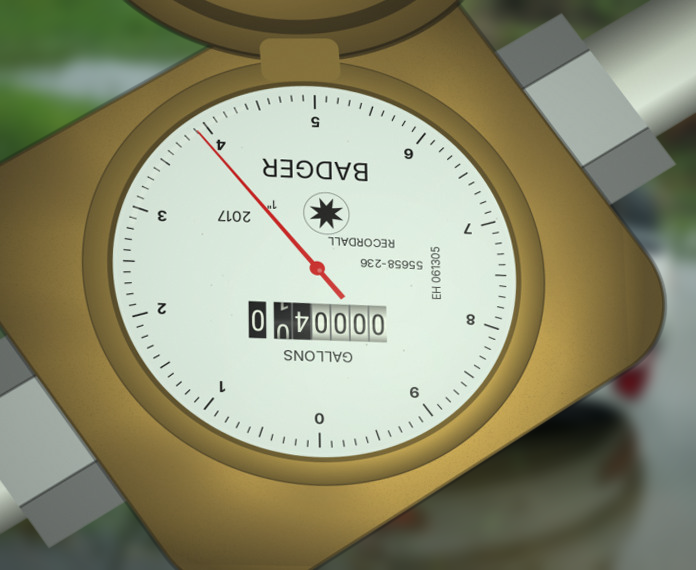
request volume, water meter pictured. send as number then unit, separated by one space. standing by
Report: 403.9 gal
